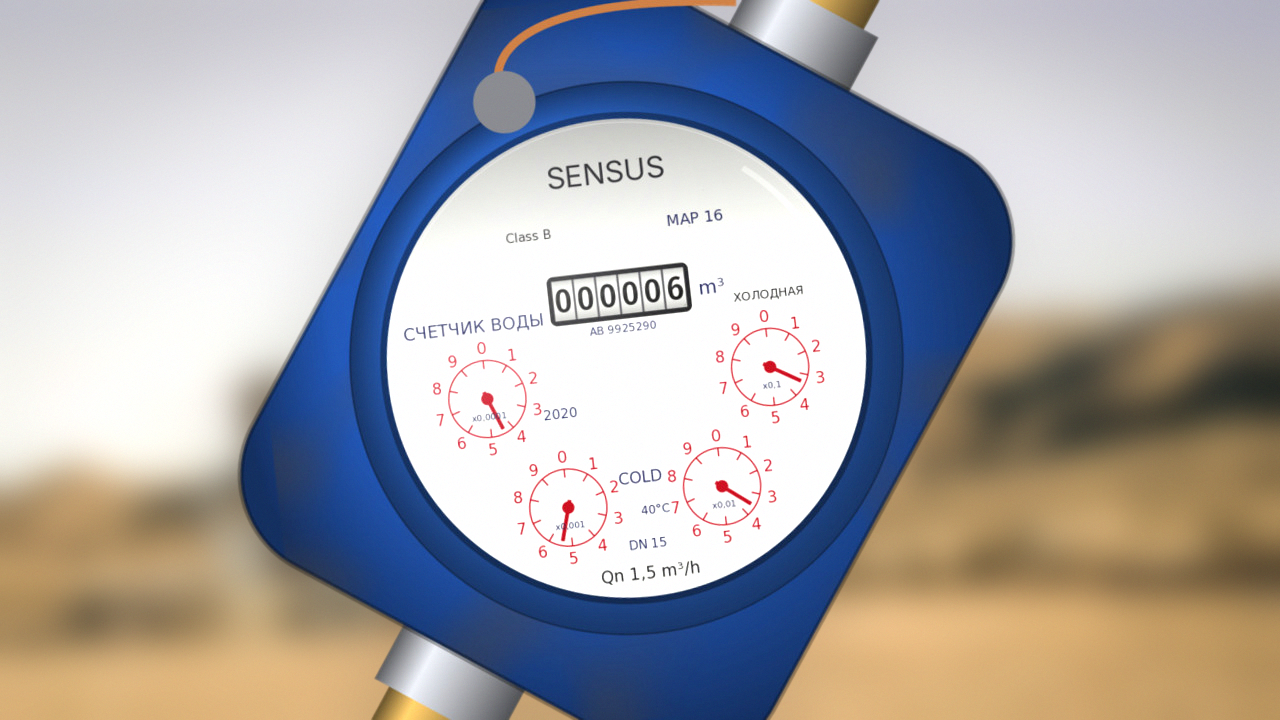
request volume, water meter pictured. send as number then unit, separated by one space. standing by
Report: 6.3354 m³
